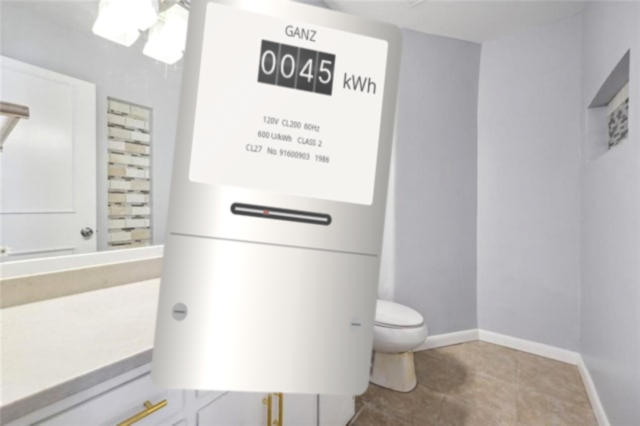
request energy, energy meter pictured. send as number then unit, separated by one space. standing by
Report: 45 kWh
